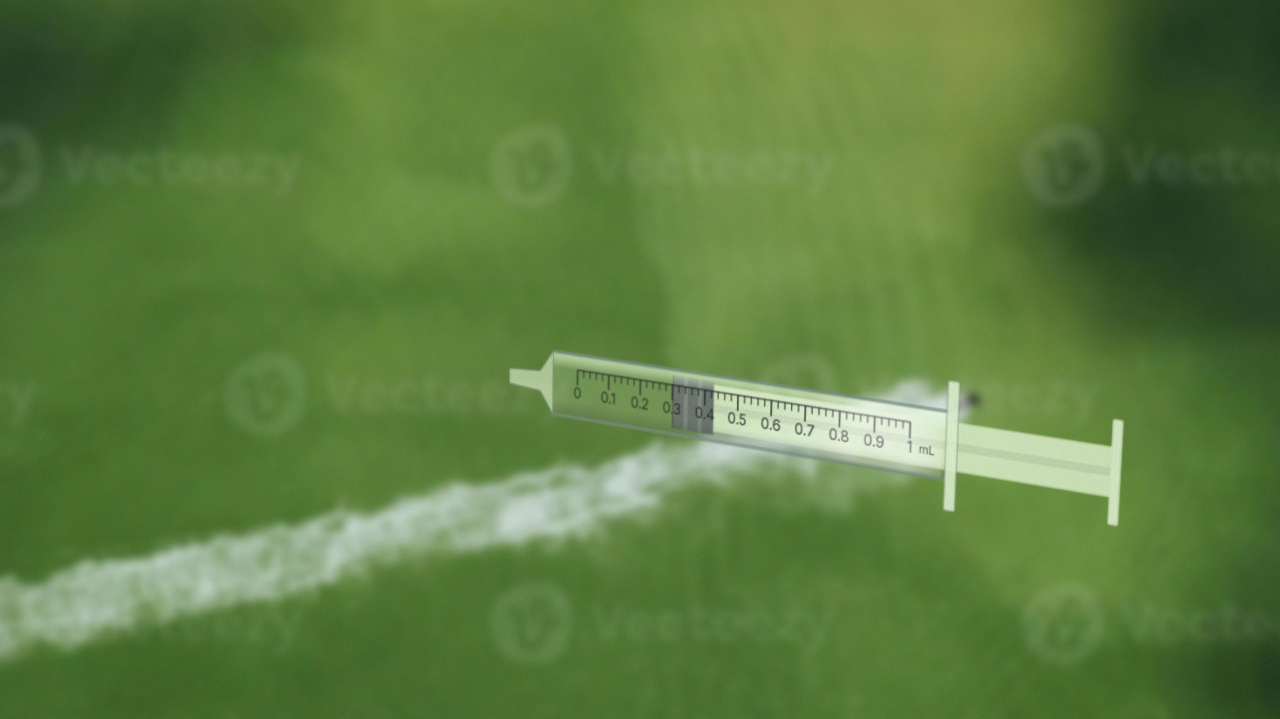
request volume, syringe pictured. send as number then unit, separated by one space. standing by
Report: 0.3 mL
